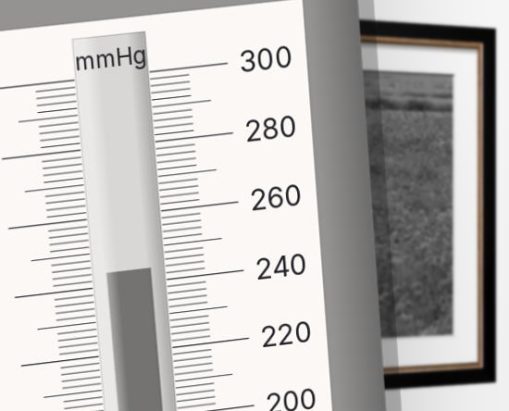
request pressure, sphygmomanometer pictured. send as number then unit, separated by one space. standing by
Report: 244 mmHg
